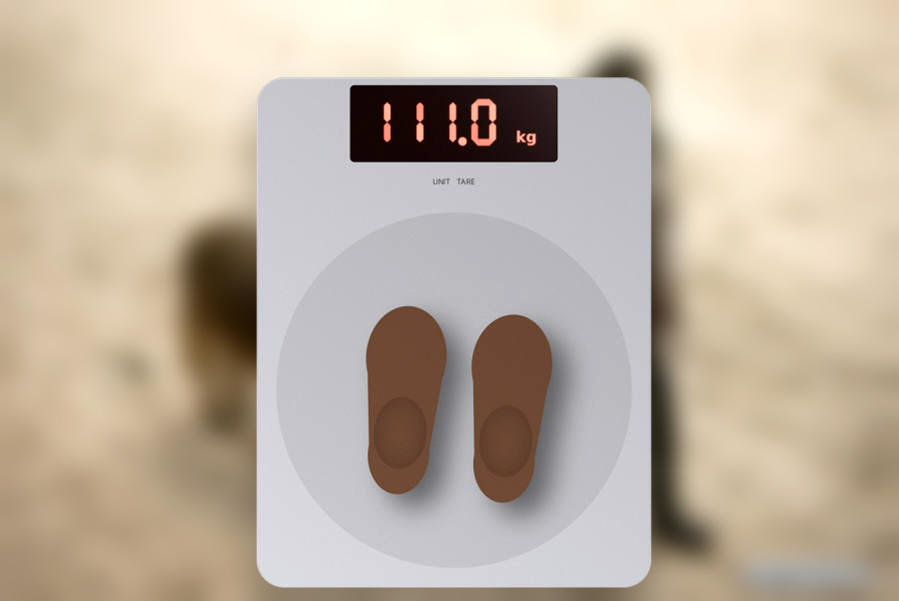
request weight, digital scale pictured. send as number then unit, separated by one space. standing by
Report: 111.0 kg
